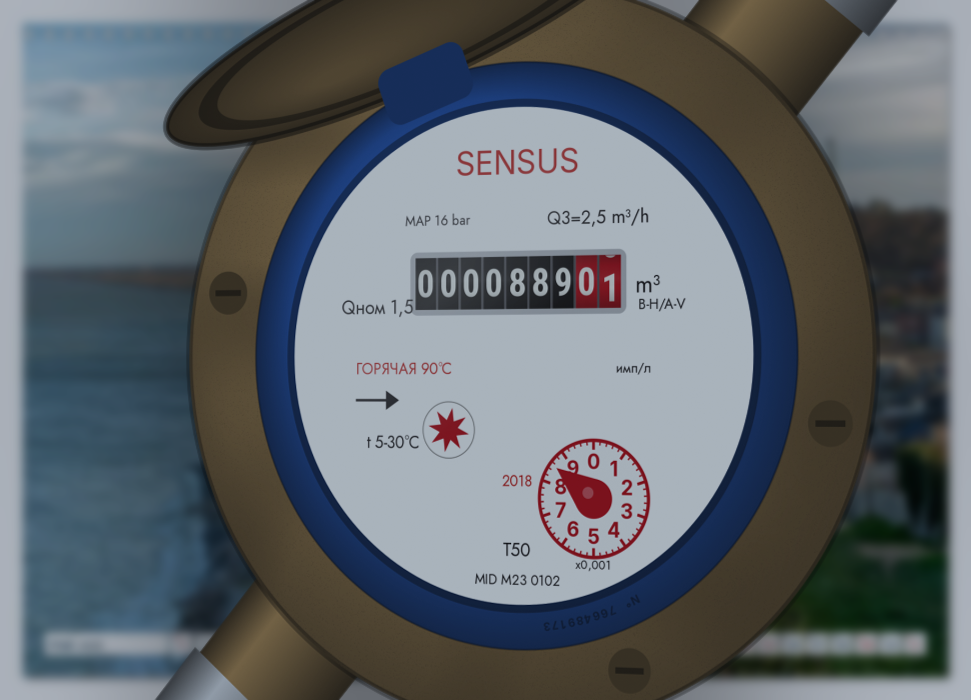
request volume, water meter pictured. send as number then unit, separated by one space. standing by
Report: 889.008 m³
